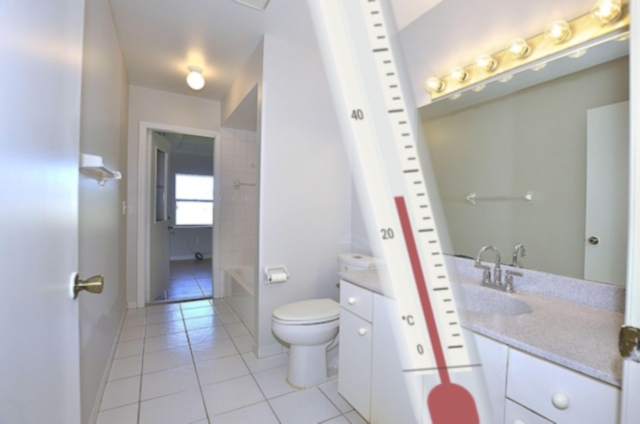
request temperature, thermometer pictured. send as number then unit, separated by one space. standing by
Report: 26 °C
